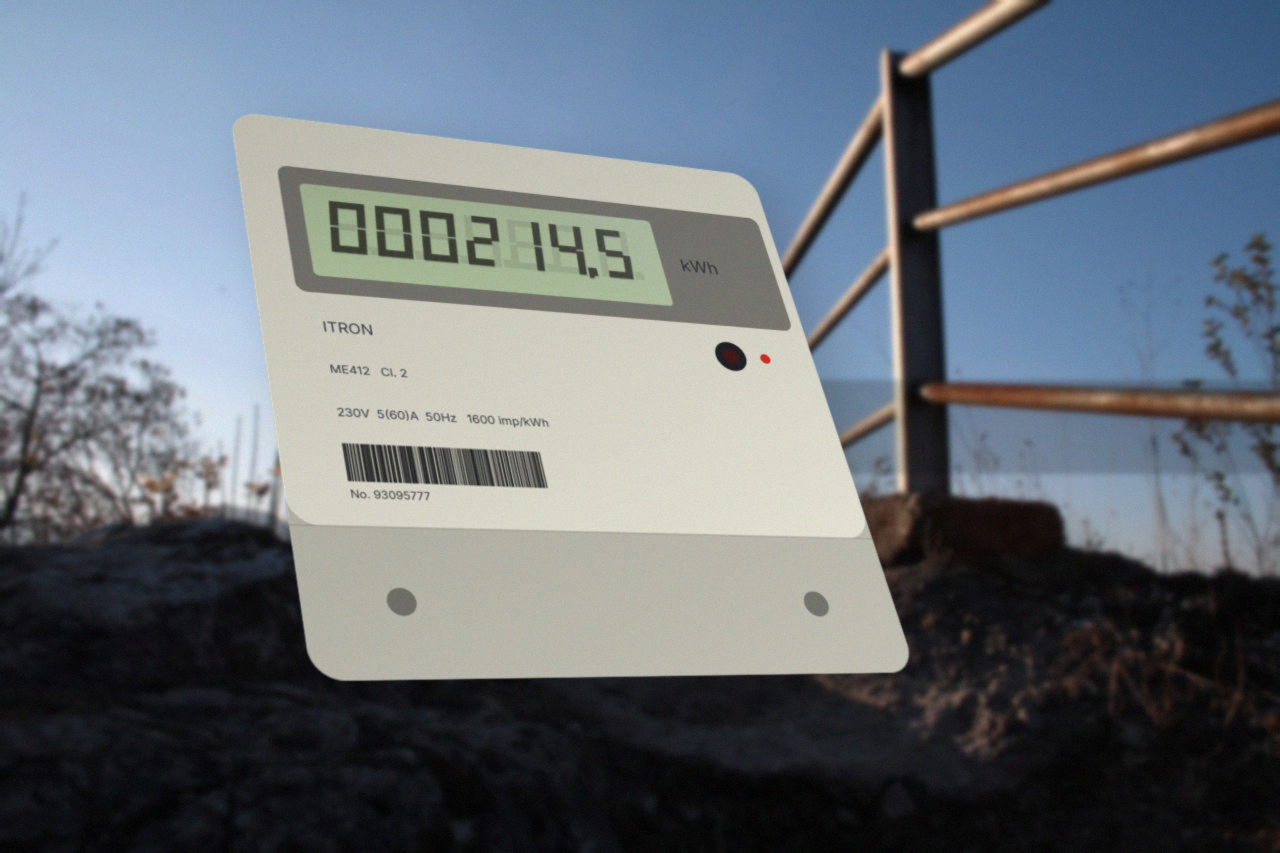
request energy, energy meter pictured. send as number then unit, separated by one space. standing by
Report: 214.5 kWh
